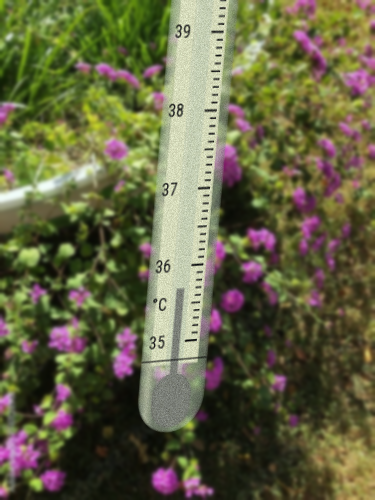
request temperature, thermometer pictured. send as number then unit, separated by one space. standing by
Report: 35.7 °C
